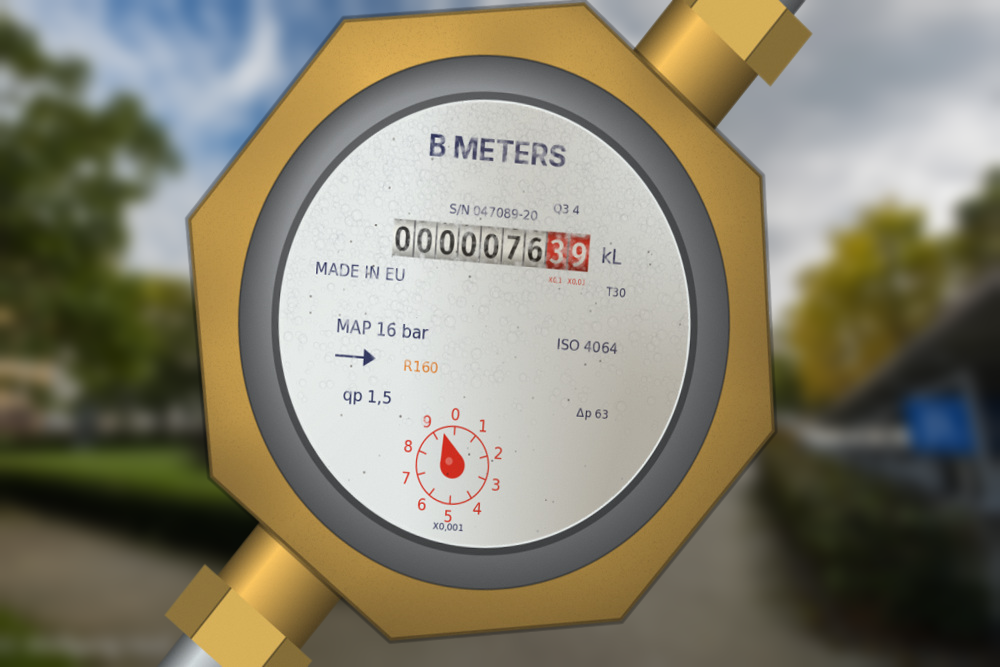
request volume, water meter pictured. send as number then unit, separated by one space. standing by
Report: 76.389 kL
